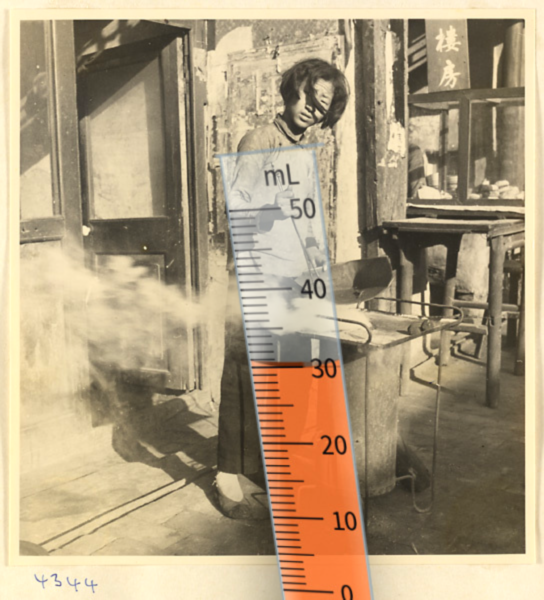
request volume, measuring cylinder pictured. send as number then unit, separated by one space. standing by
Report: 30 mL
